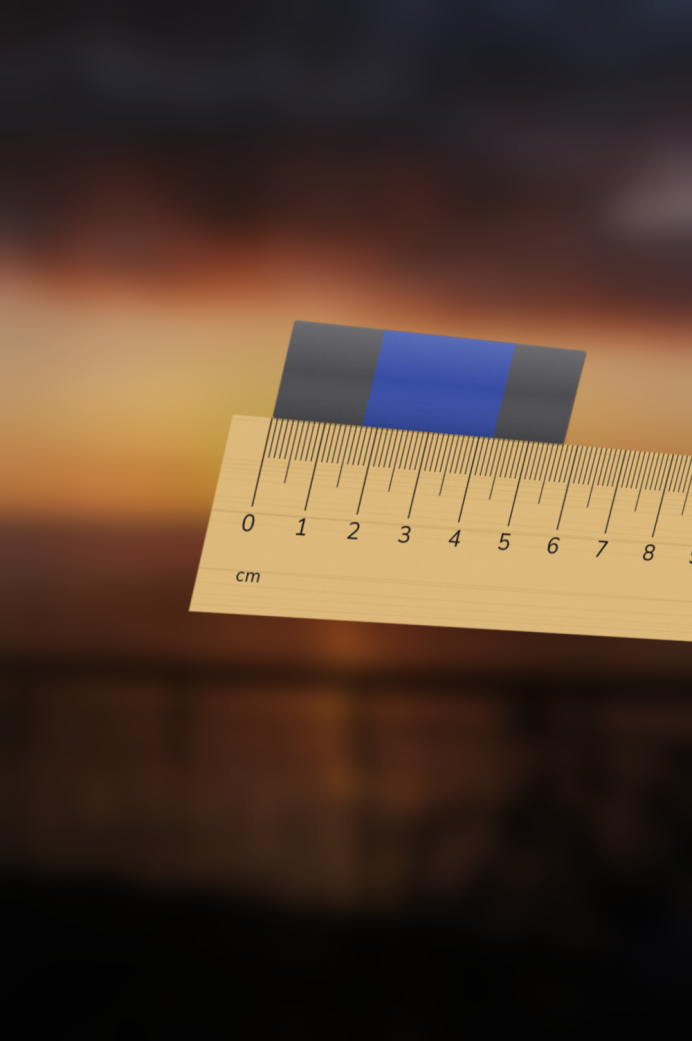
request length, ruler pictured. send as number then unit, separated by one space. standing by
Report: 5.7 cm
